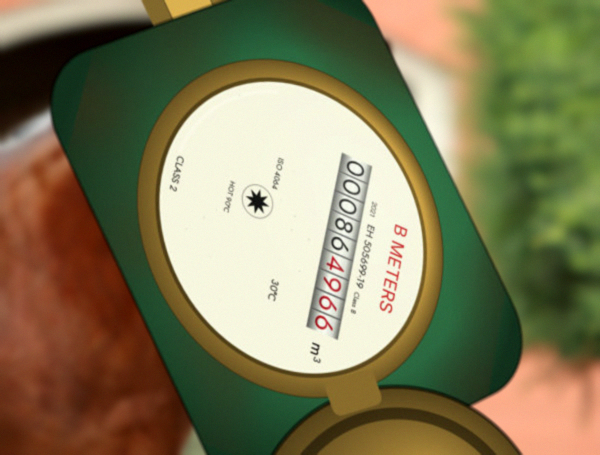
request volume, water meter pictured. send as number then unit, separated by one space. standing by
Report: 86.4966 m³
